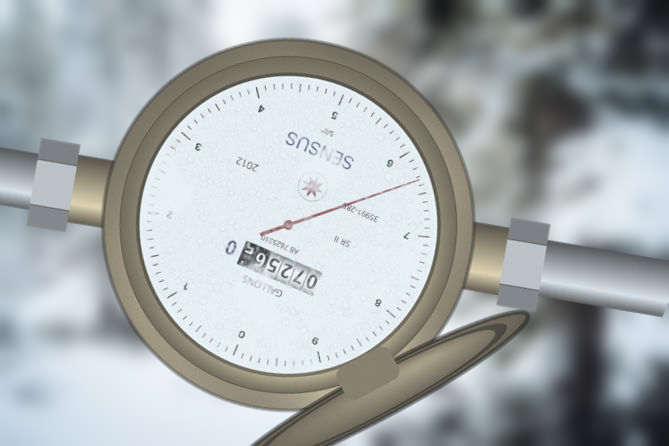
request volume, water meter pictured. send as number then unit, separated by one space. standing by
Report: 725646.3 gal
